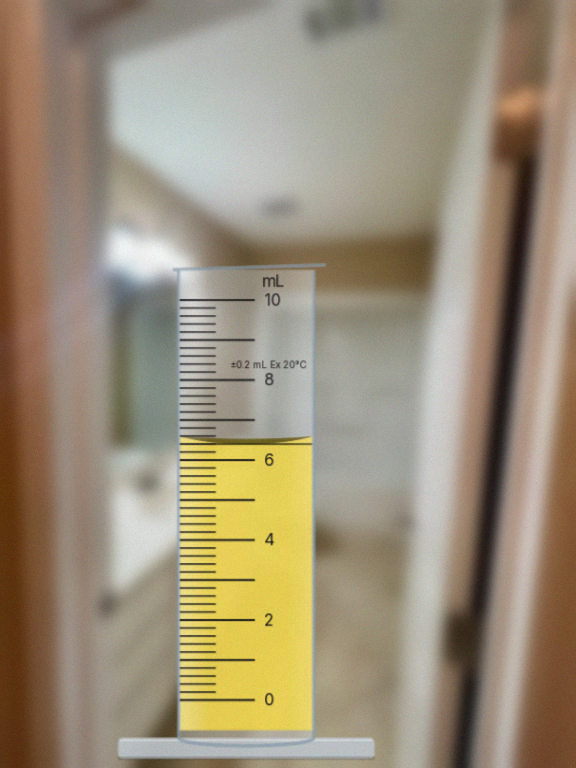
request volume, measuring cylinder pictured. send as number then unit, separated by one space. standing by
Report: 6.4 mL
